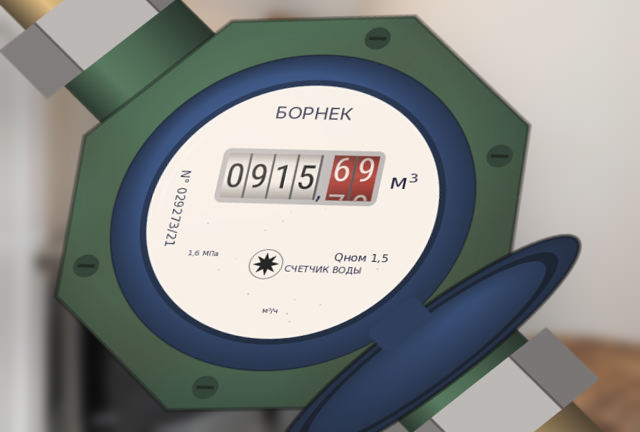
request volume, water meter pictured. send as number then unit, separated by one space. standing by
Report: 915.69 m³
